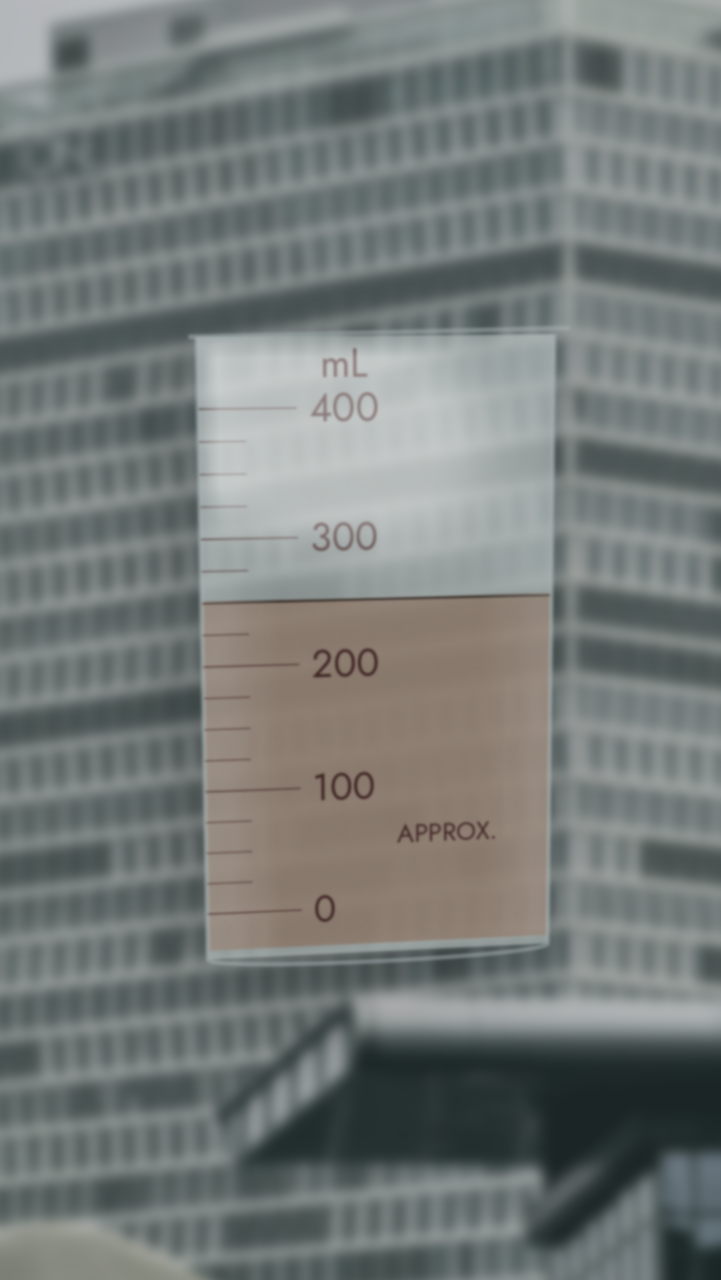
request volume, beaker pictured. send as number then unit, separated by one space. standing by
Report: 250 mL
